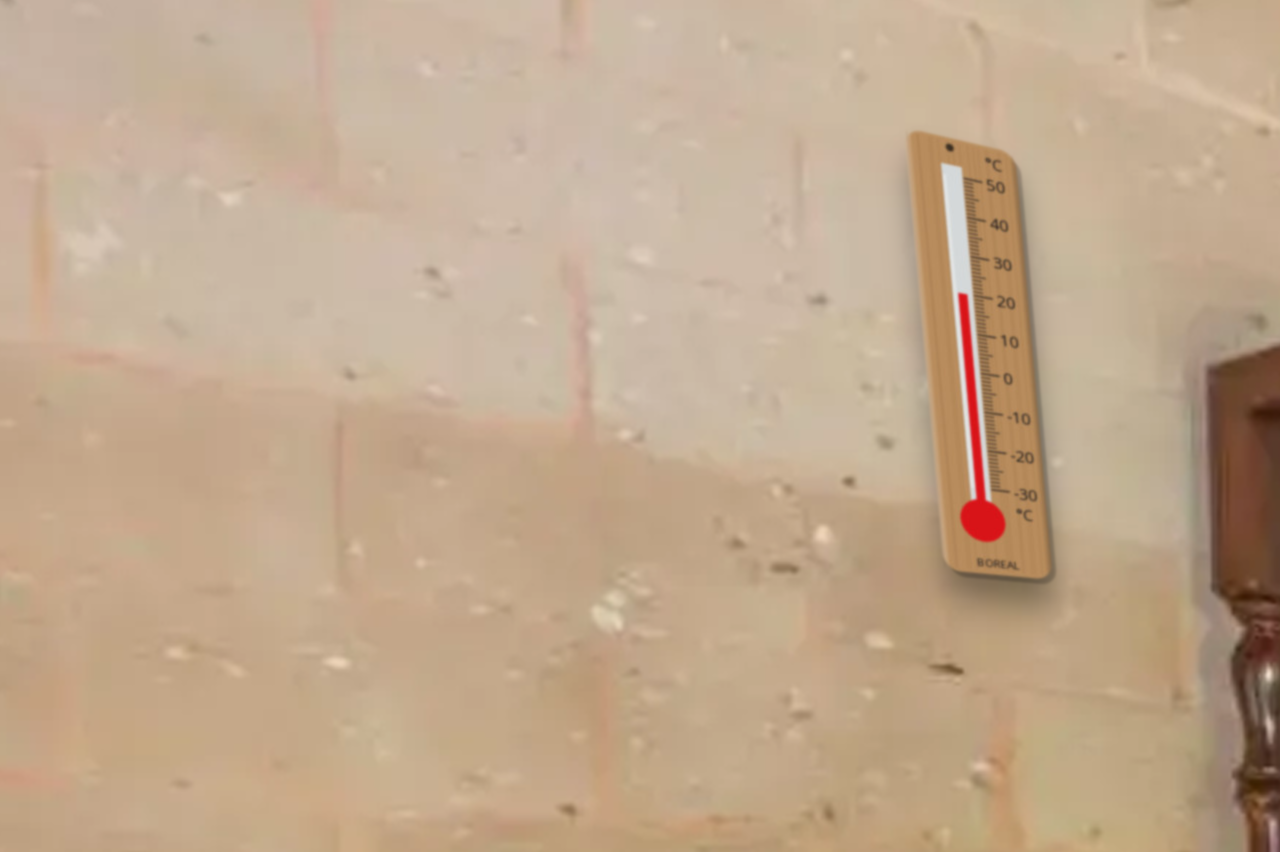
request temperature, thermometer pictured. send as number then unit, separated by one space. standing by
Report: 20 °C
